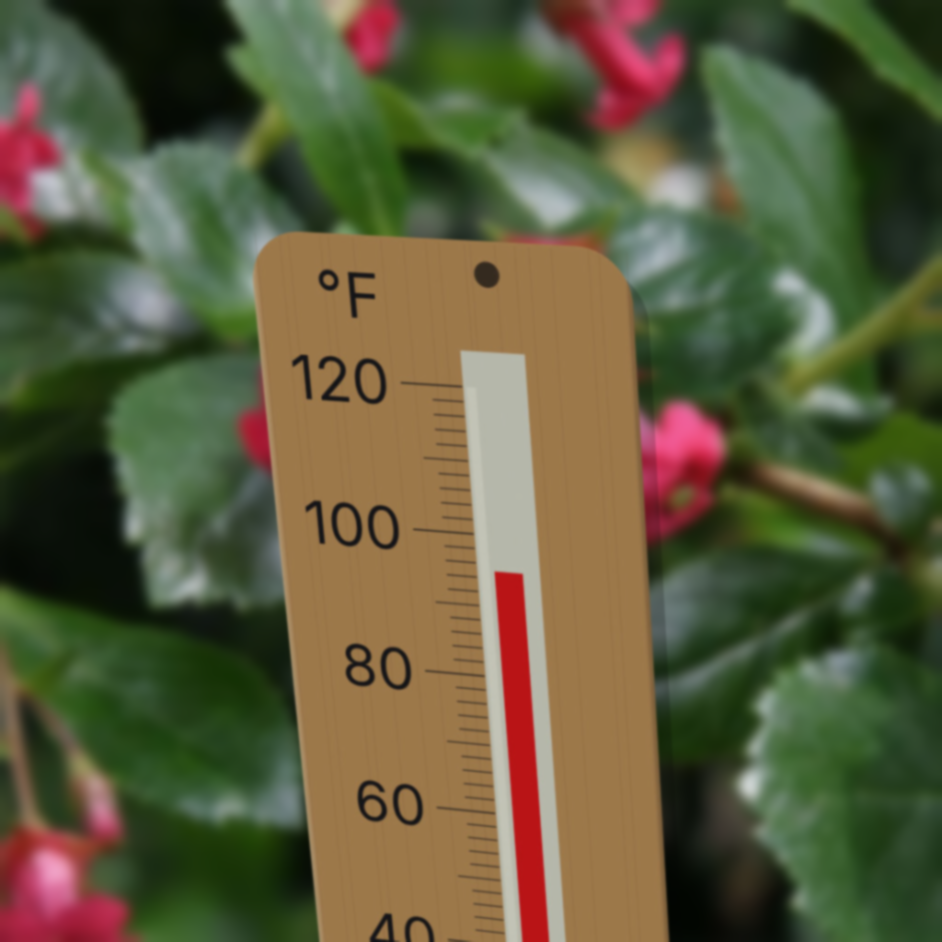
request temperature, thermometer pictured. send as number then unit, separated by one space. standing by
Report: 95 °F
